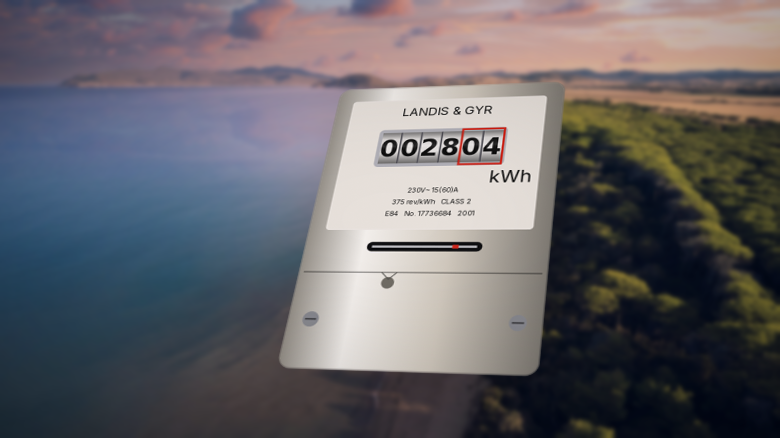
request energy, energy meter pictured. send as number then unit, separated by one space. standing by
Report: 28.04 kWh
